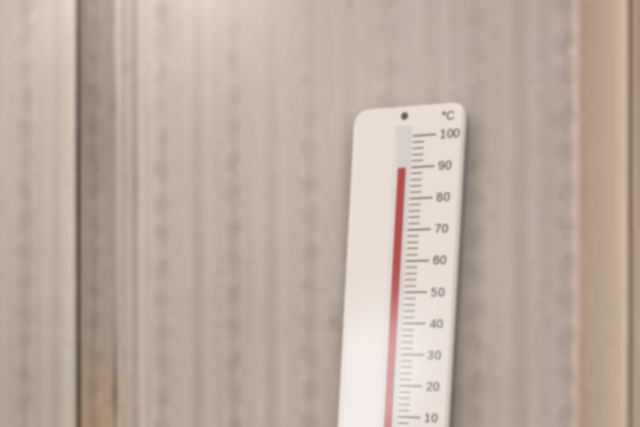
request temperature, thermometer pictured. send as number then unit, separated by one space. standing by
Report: 90 °C
